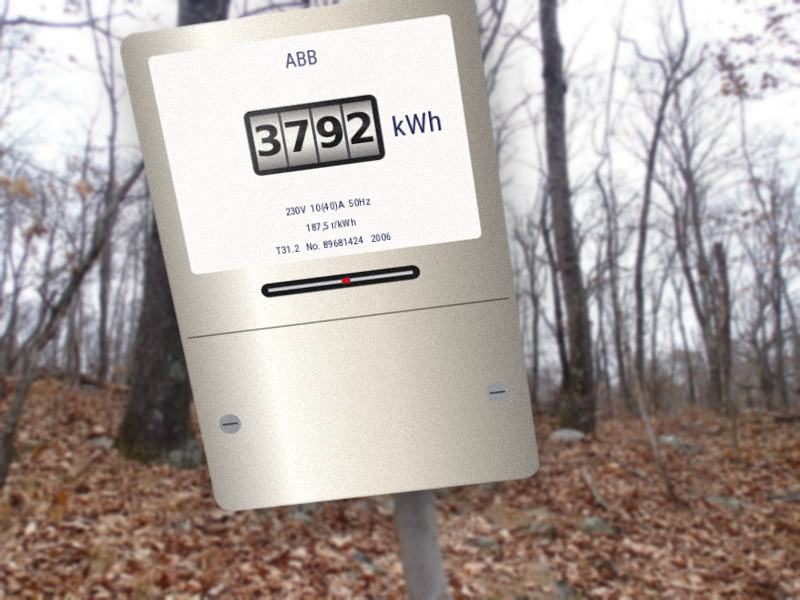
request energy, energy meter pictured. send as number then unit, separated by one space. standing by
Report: 3792 kWh
